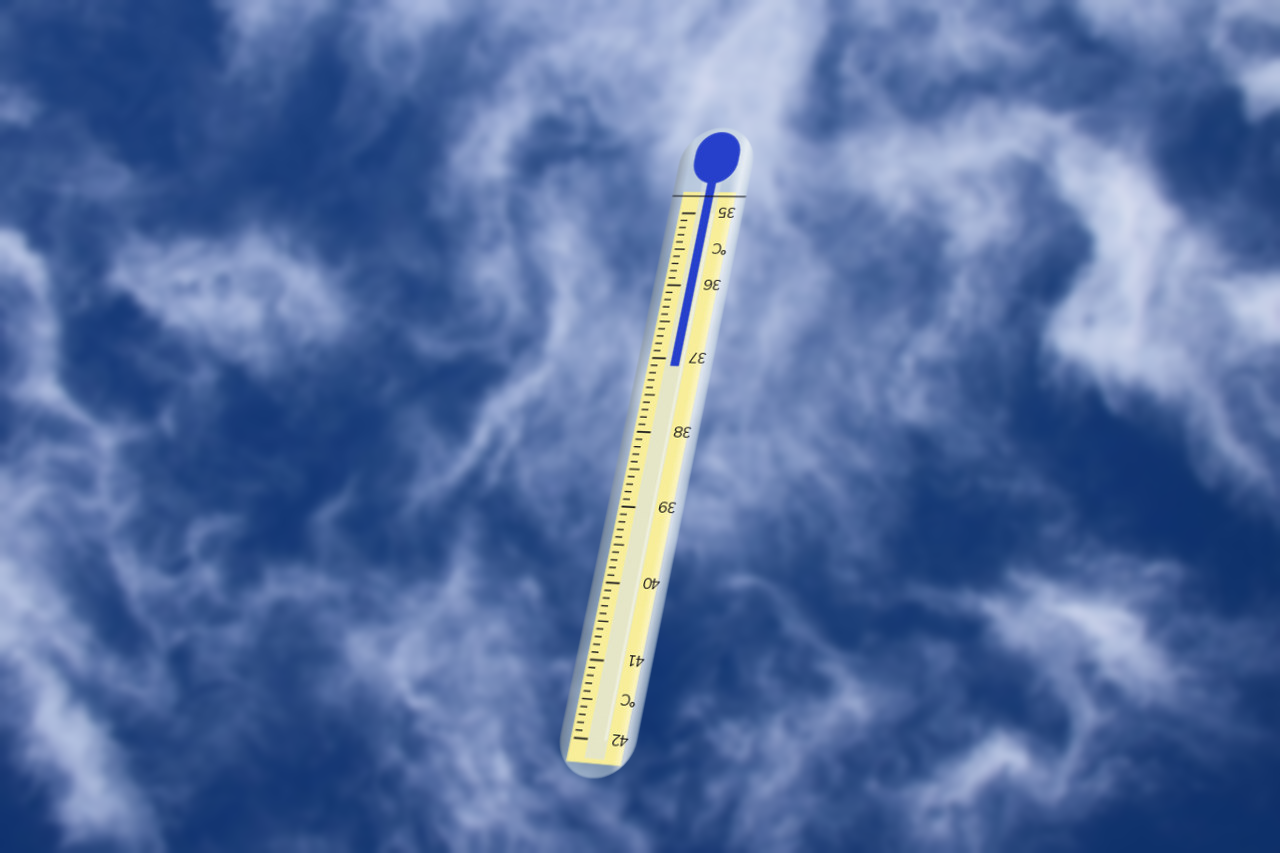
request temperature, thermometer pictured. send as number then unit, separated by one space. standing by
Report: 37.1 °C
